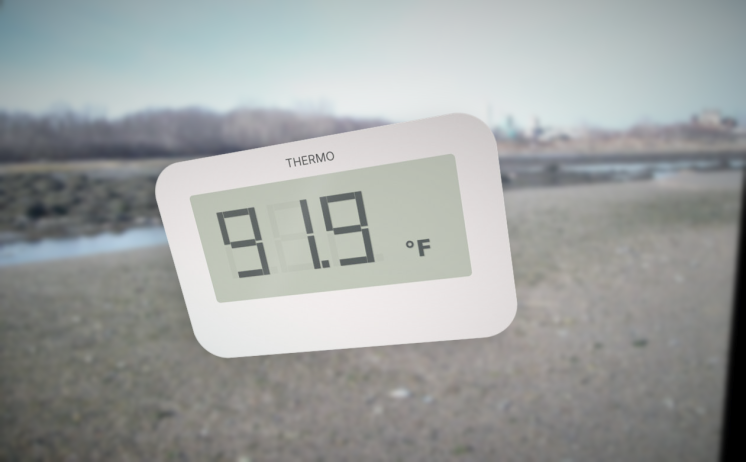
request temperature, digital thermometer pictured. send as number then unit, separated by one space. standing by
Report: 91.9 °F
